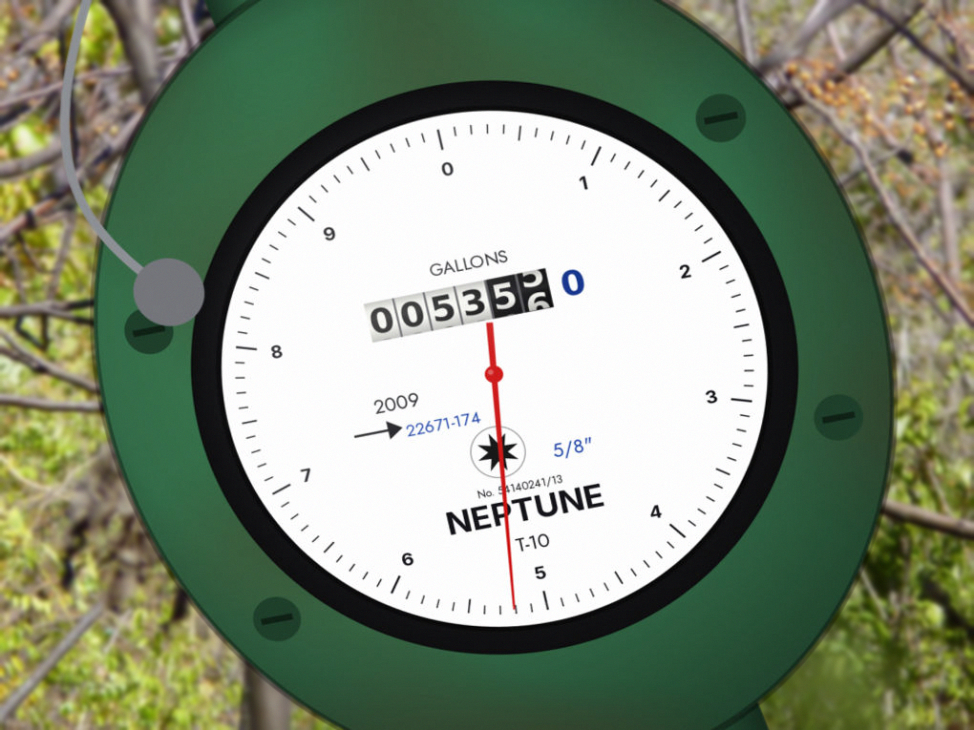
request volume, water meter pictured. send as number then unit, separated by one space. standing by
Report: 53555.2 gal
